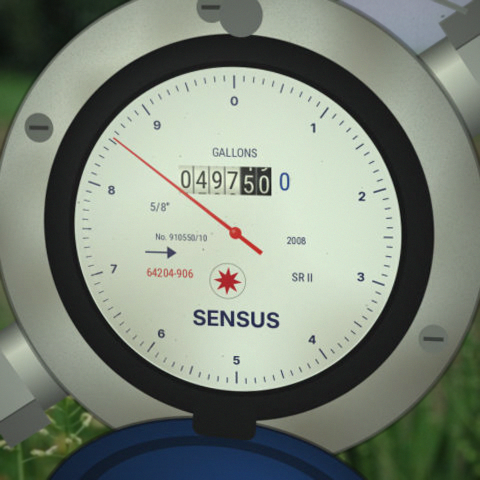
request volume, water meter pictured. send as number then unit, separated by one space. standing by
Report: 497498.5 gal
